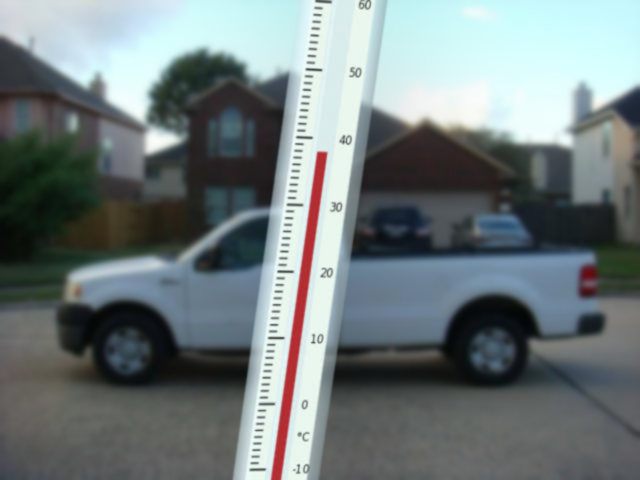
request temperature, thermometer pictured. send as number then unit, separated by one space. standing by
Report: 38 °C
